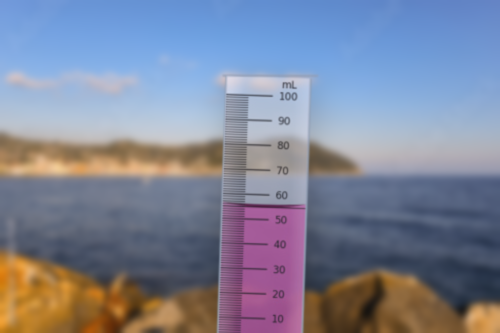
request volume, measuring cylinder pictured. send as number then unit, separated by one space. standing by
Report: 55 mL
